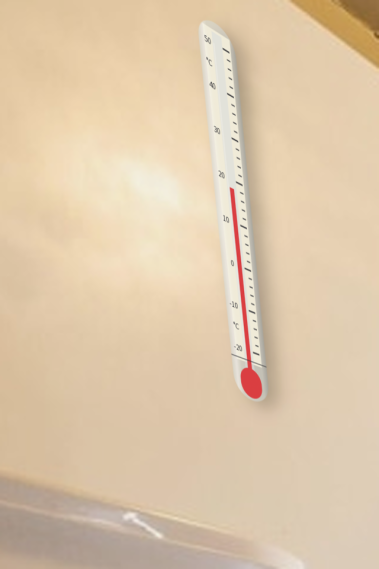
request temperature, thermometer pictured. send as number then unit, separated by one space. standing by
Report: 18 °C
